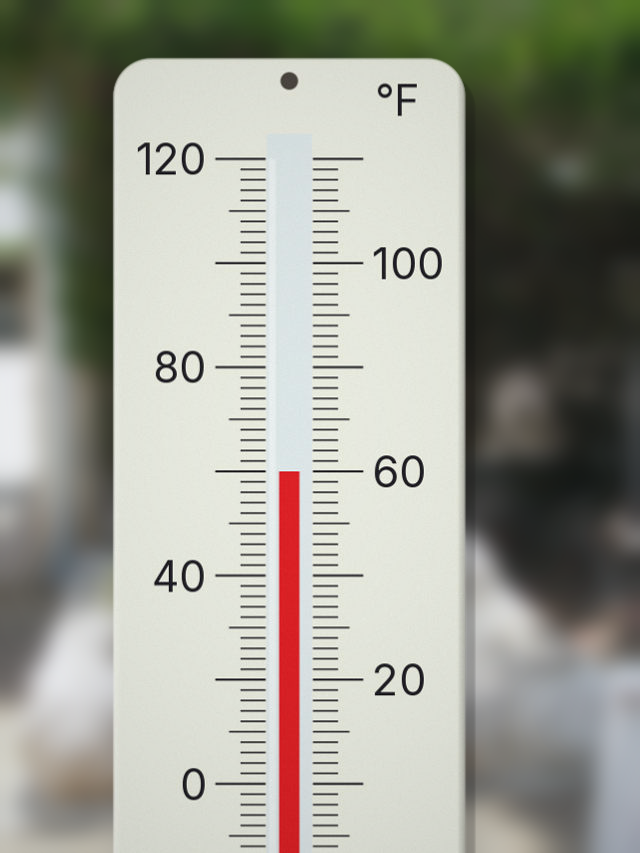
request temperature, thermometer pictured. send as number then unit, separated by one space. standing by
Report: 60 °F
